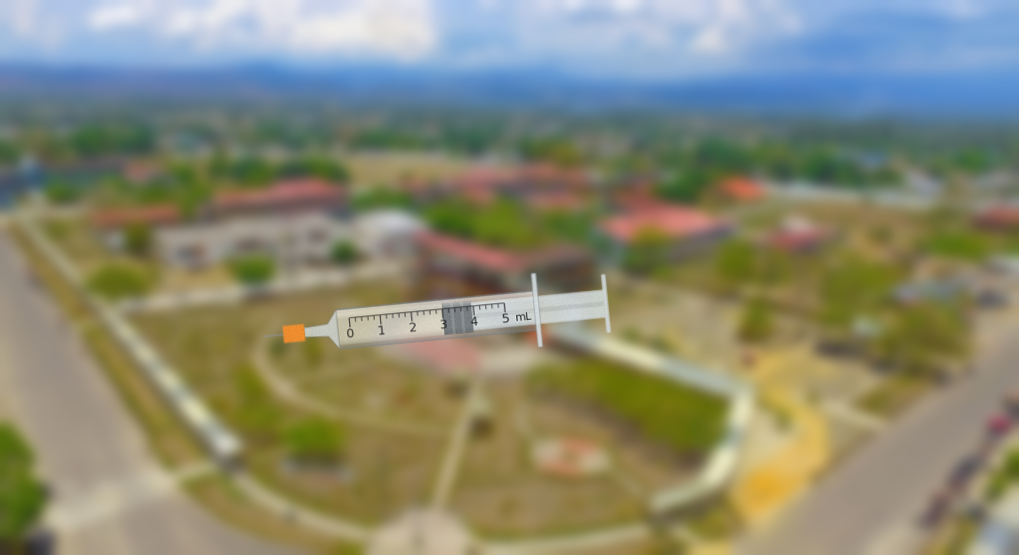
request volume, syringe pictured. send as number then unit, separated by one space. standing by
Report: 3 mL
